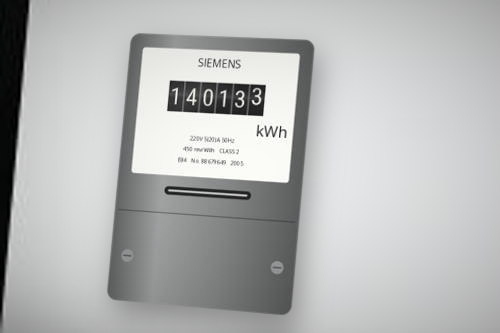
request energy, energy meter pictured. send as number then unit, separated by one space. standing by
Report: 140133 kWh
